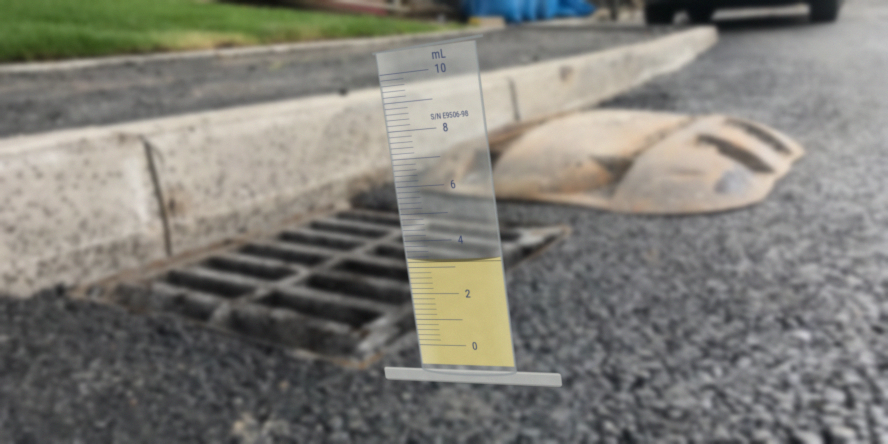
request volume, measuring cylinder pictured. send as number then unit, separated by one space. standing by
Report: 3.2 mL
